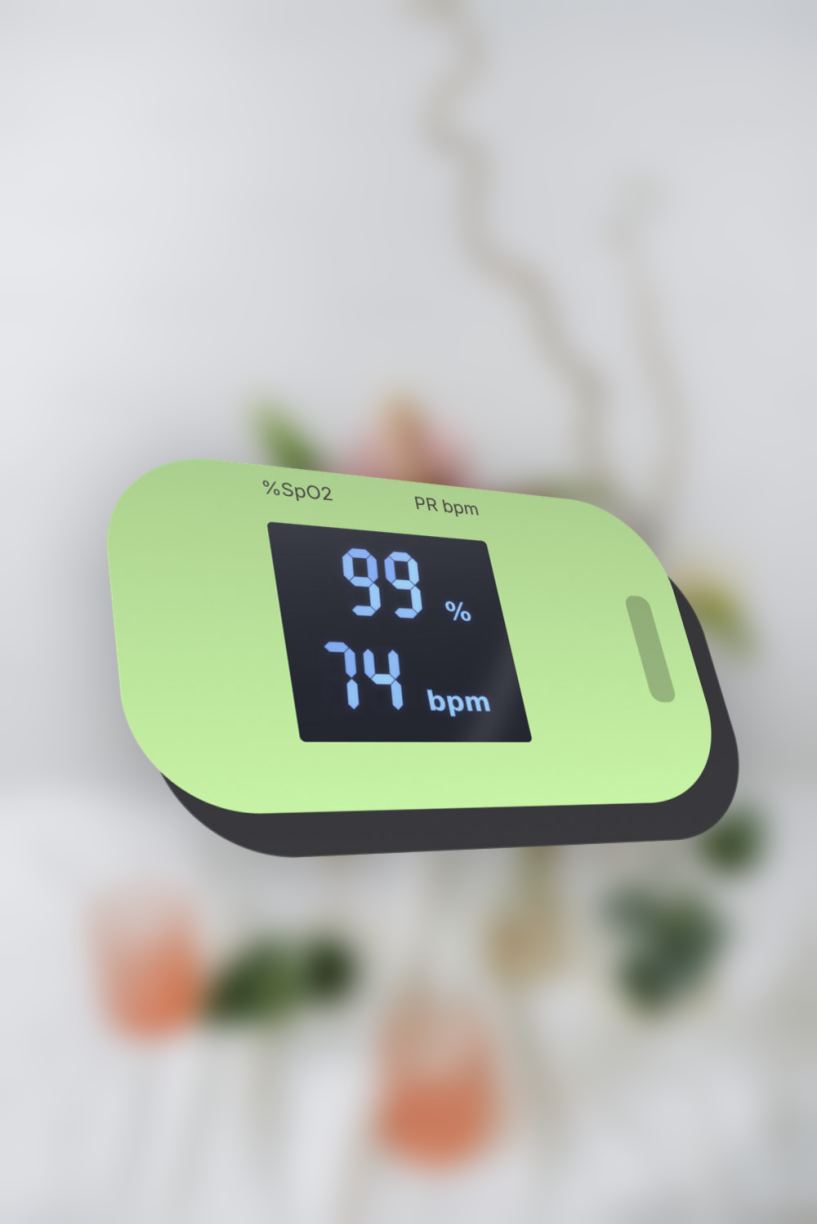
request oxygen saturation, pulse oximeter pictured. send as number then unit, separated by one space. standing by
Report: 99 %
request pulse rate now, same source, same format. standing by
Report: 74 bpm
